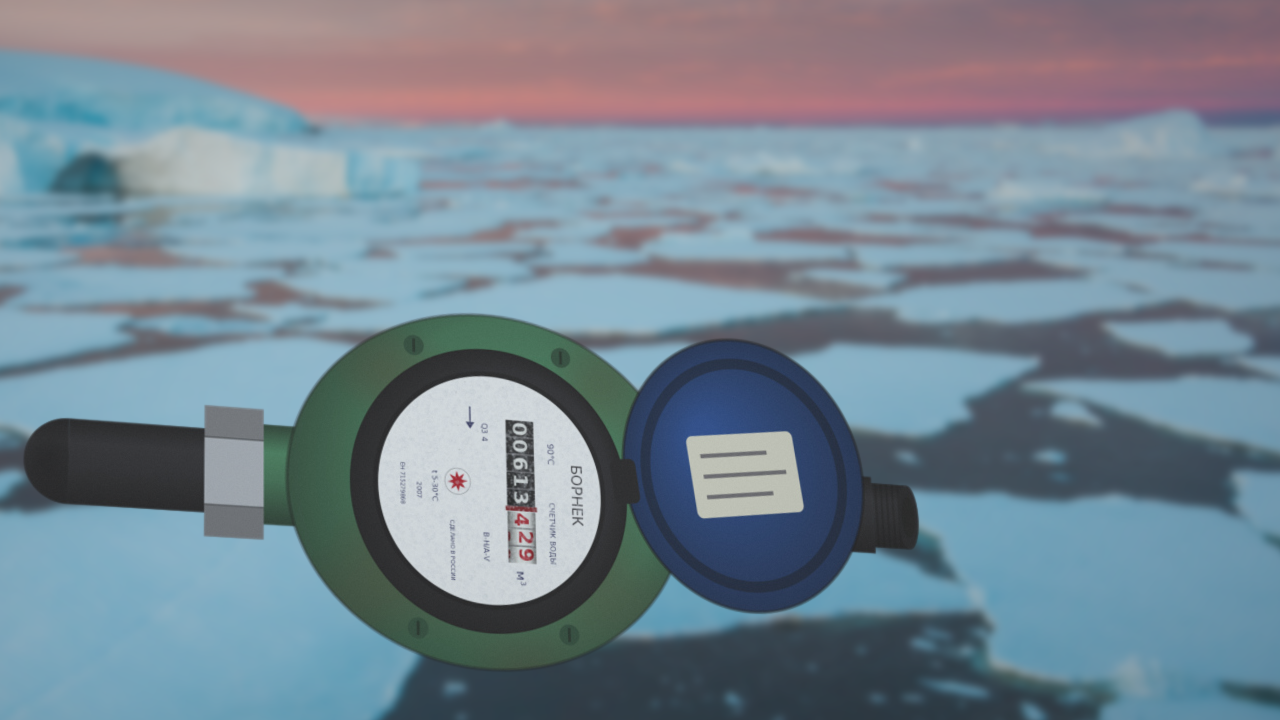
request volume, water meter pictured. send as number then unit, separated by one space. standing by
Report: 613.429 m³
